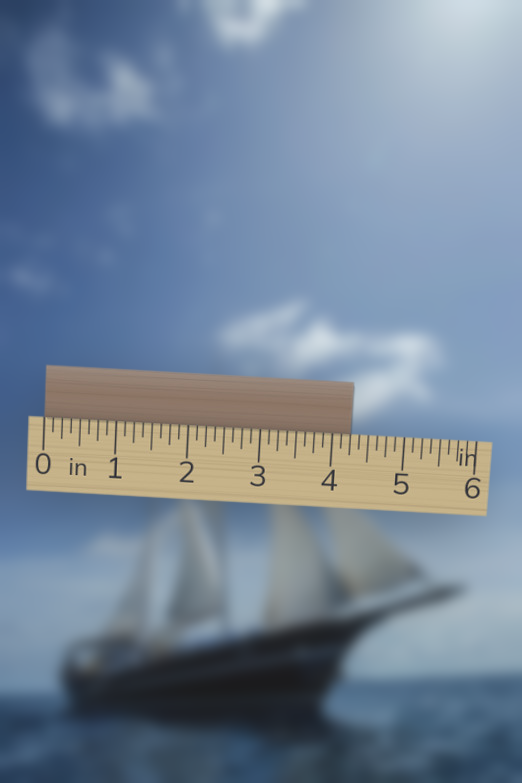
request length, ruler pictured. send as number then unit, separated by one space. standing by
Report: 4.25 in
